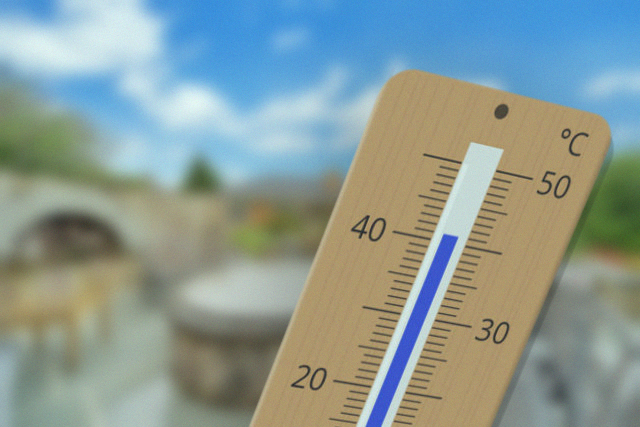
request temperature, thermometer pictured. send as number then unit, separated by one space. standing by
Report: 41 °C
